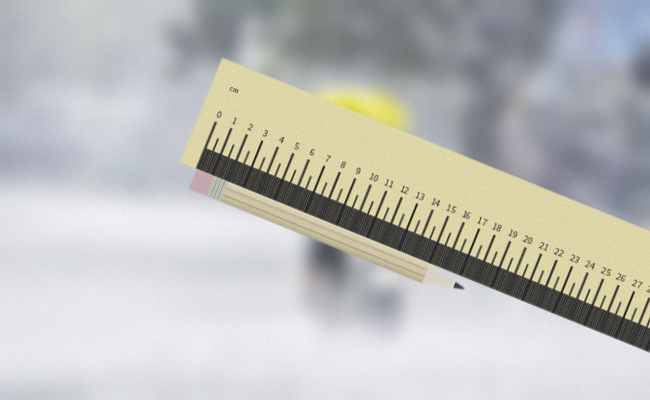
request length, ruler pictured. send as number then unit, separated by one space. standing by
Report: 17.5 cm
